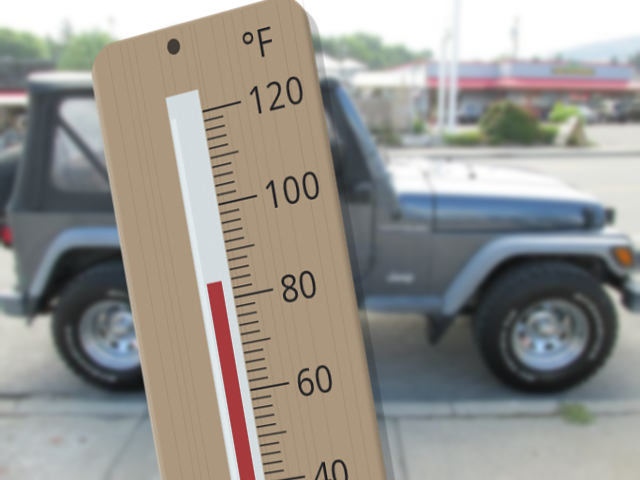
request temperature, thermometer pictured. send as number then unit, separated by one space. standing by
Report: 84 °F
